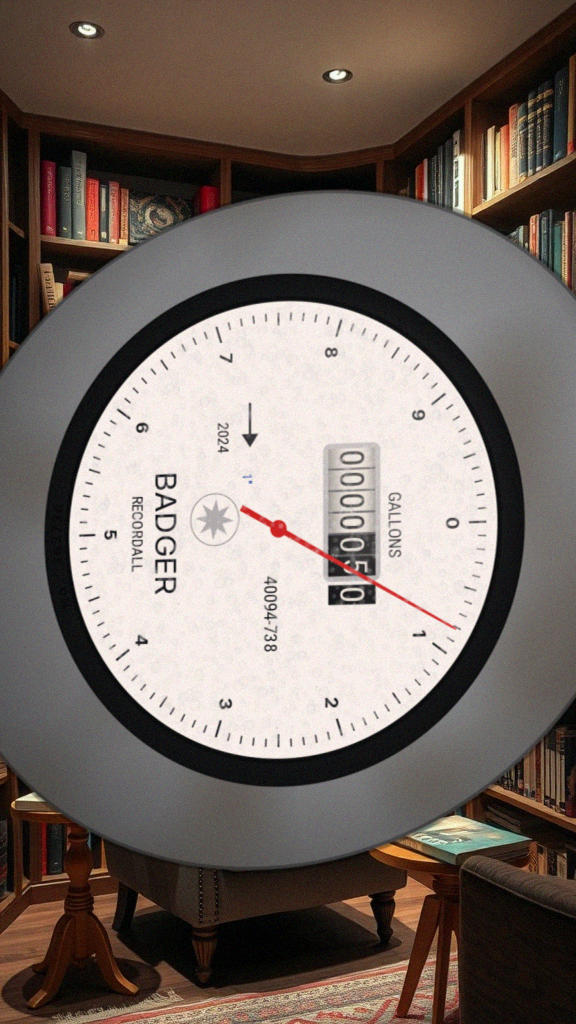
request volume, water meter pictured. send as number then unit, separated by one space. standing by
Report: 50.8 gal
